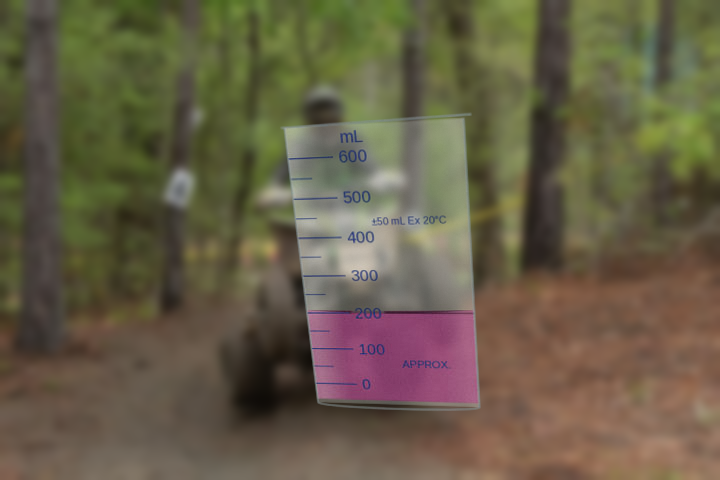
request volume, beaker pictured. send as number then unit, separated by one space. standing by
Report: 200 mL
